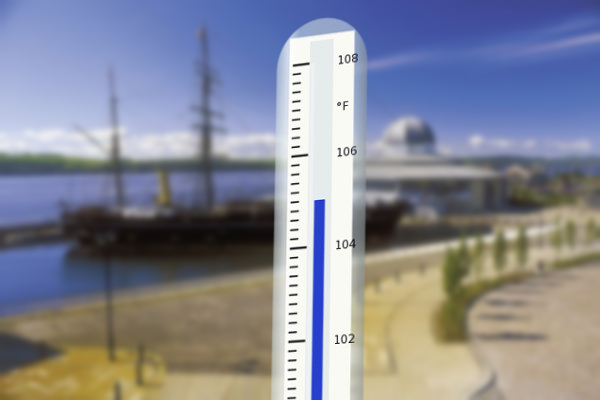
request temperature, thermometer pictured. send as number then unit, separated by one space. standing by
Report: 105 °F
